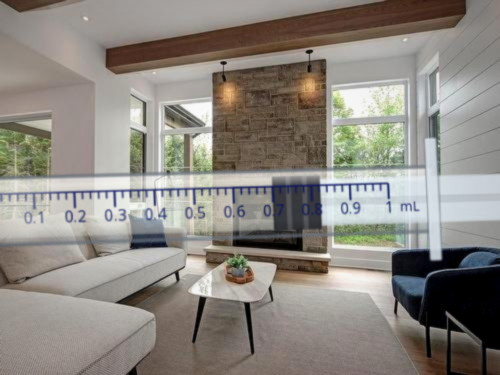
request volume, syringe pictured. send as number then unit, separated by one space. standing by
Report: 0.7 mL
